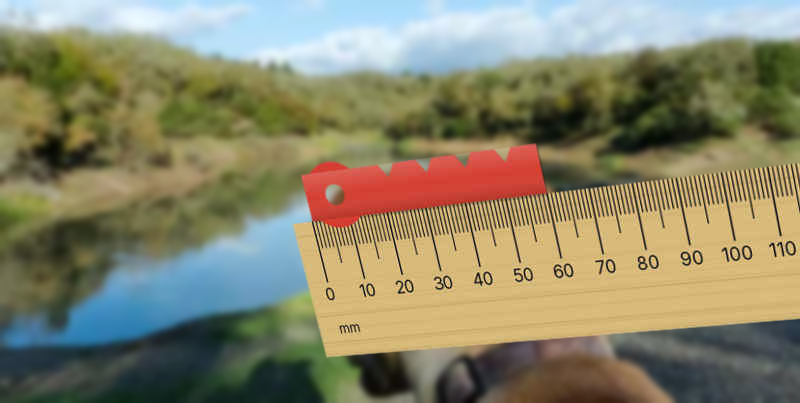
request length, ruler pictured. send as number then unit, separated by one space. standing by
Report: 60 mm
